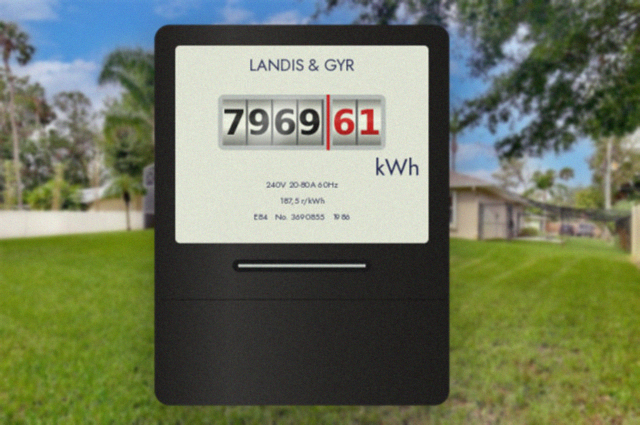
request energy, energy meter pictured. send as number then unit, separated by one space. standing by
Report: 7969.61 kWh
